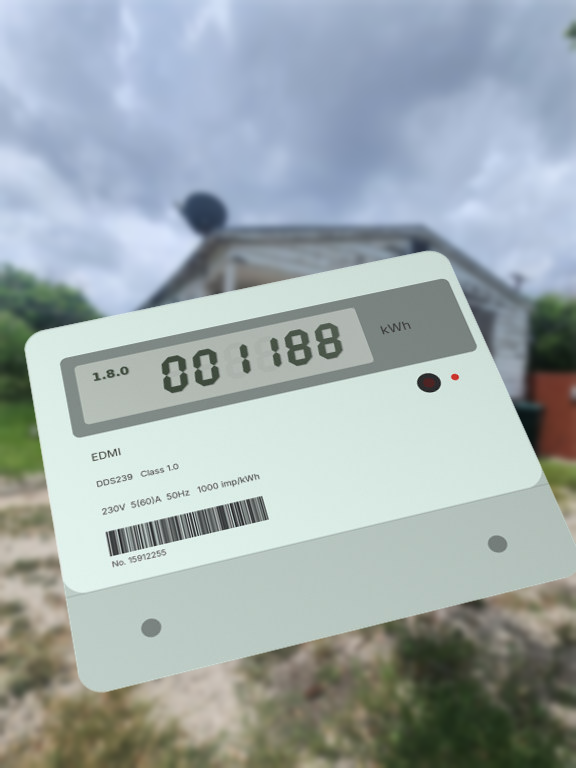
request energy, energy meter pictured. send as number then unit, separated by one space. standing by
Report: 1188 kWh
